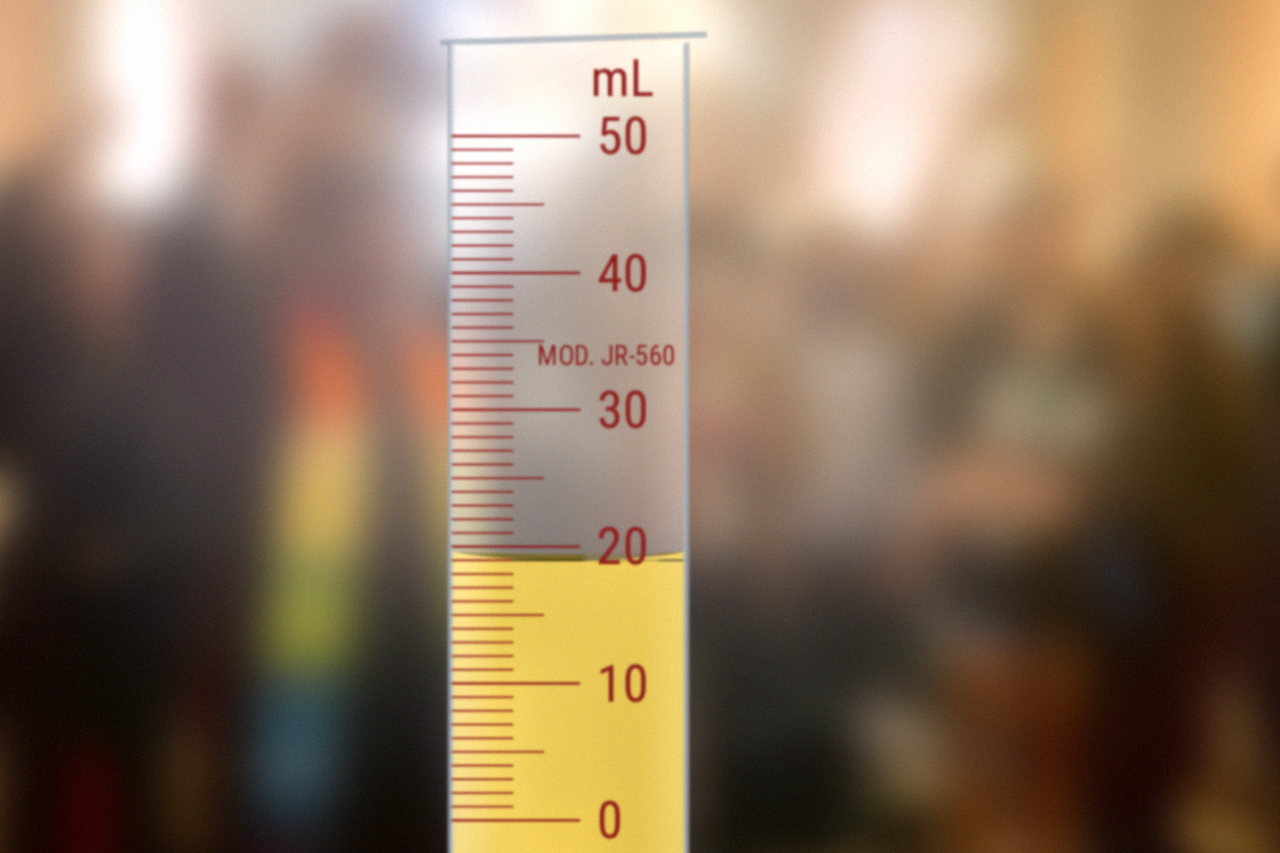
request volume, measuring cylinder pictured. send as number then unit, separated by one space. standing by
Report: 19 mL
